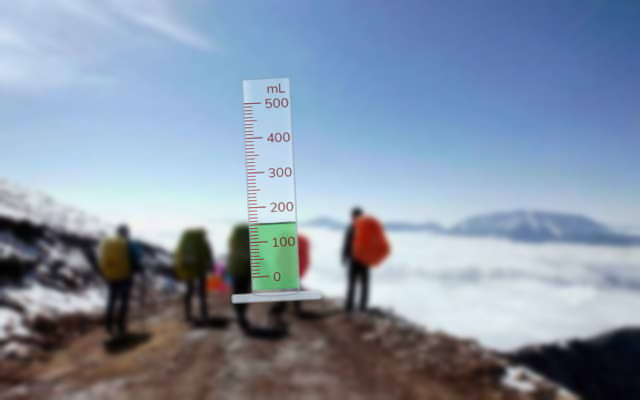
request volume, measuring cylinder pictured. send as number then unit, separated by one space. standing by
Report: 150 mL
